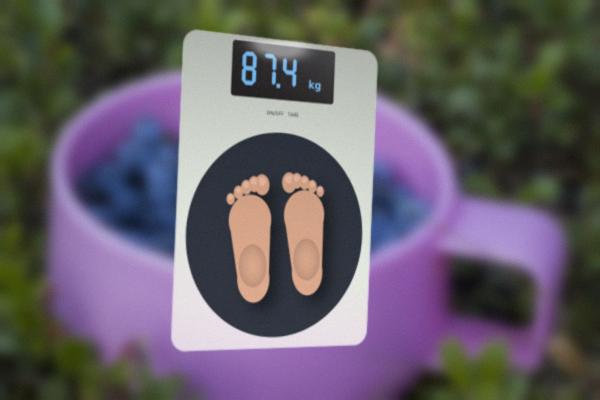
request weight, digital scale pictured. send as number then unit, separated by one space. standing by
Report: 87.4 kg
